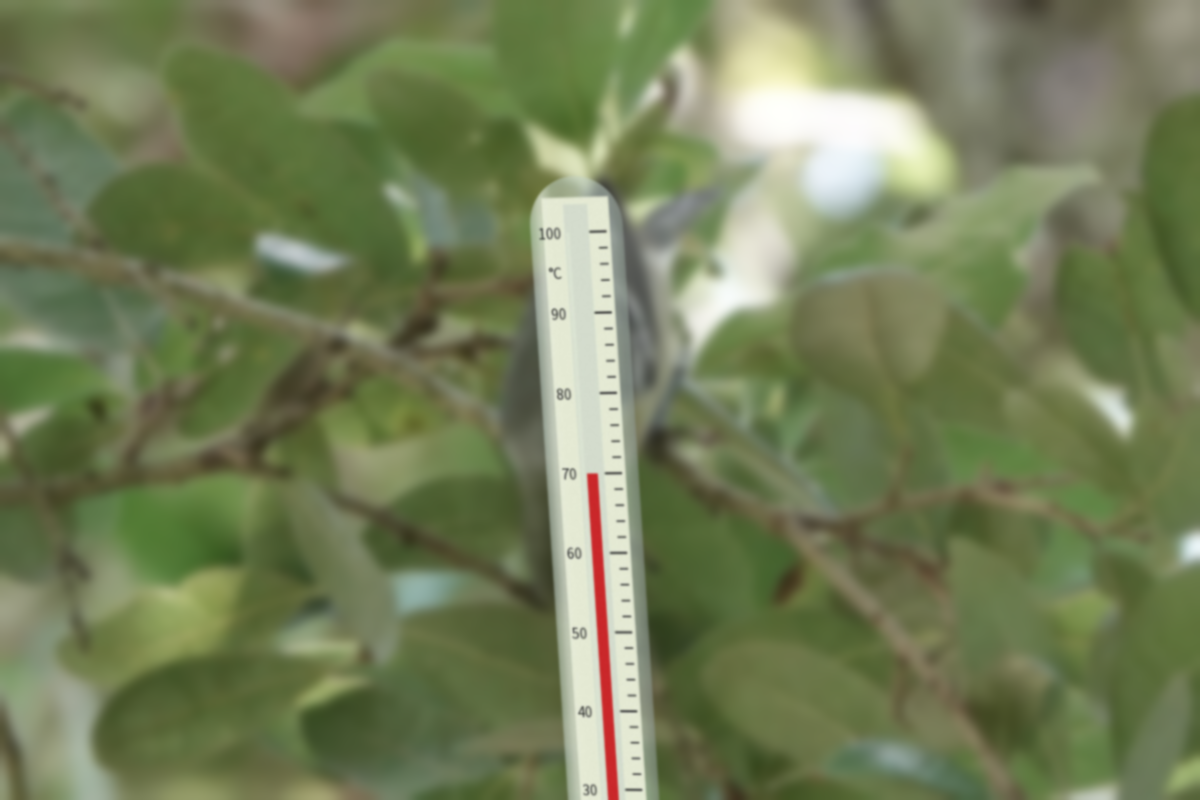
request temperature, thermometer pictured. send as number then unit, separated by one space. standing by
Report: 70 °C
